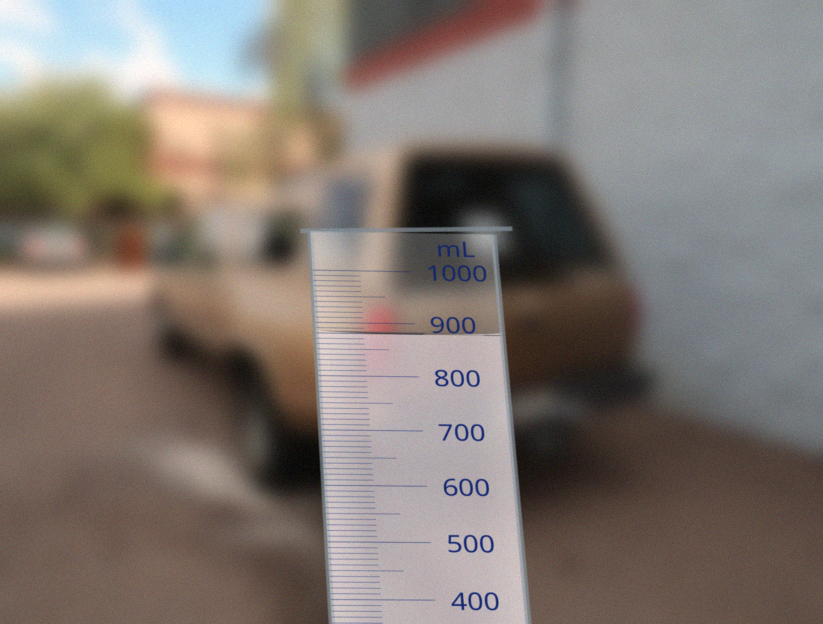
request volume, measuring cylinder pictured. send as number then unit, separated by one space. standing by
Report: 880 mL
